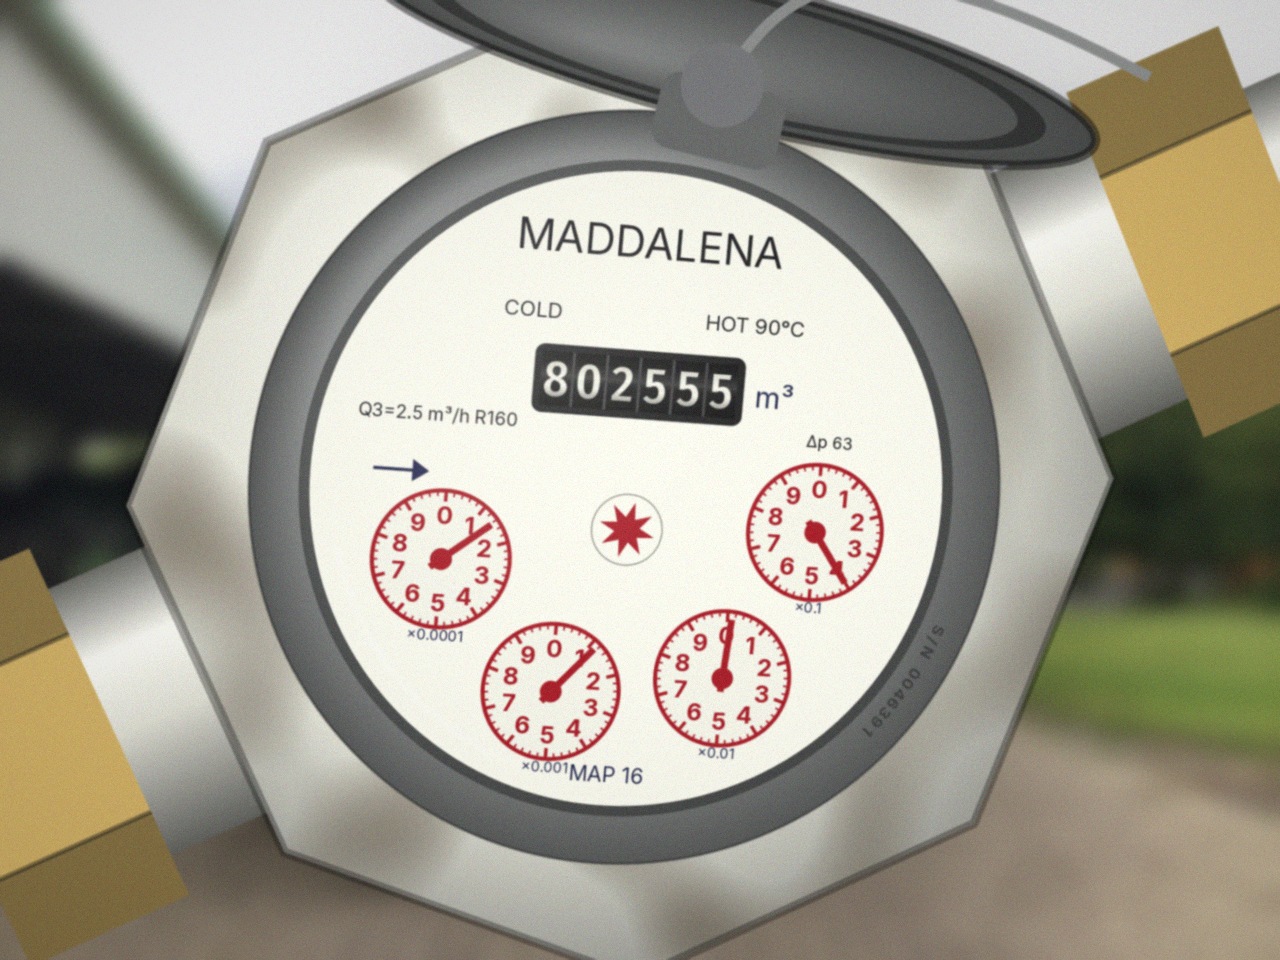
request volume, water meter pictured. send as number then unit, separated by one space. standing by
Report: 802555.4011 m³
